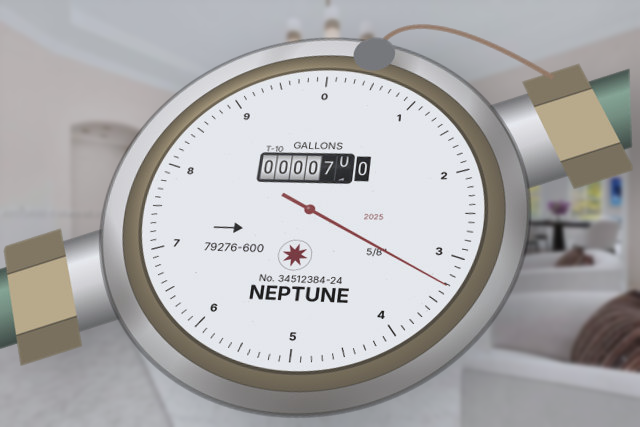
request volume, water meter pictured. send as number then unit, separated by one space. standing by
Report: 703.3 gal
